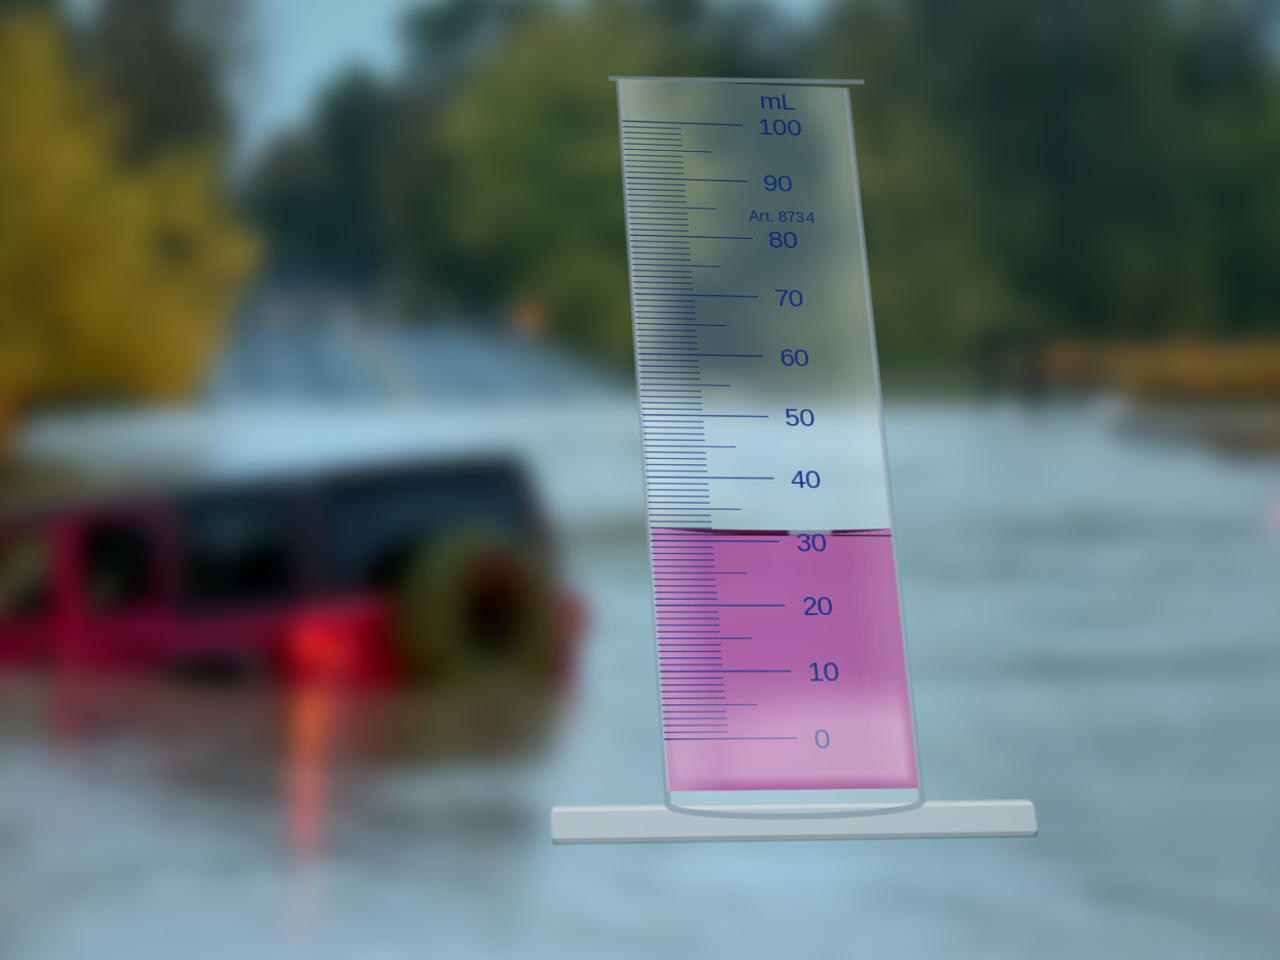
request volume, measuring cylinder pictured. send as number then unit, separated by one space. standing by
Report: 31 mL
